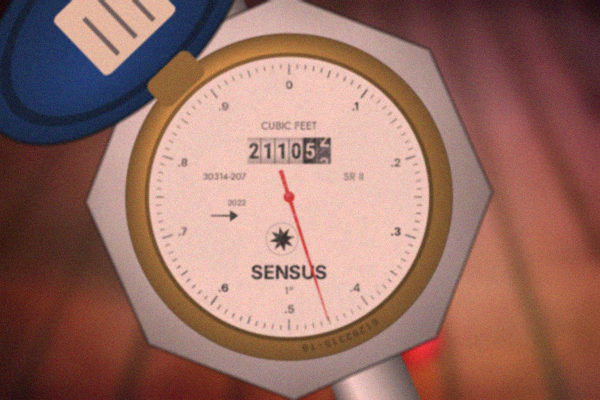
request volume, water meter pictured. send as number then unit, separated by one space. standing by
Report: 211052.45 ft³
